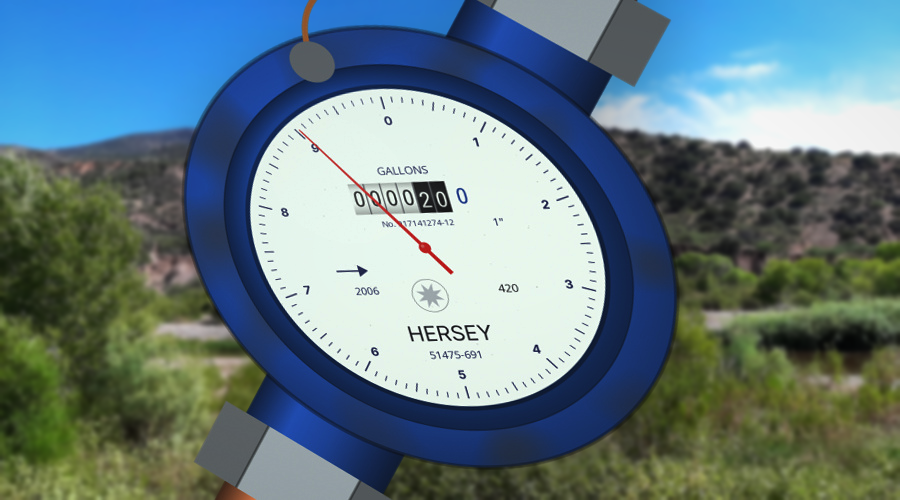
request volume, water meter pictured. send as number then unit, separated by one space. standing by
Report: 199.0 gal
